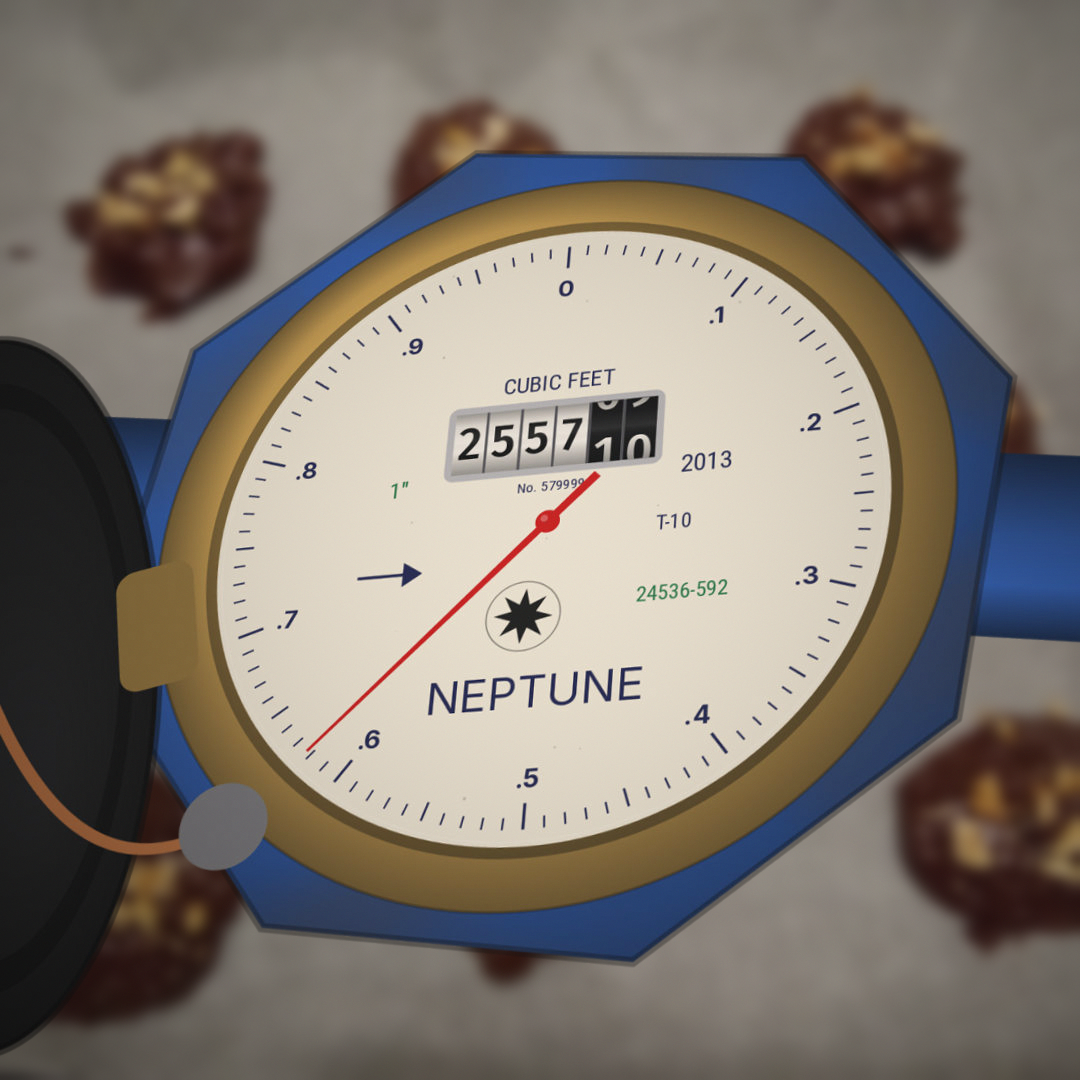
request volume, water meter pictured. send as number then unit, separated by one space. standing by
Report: 255709.62 ft³
